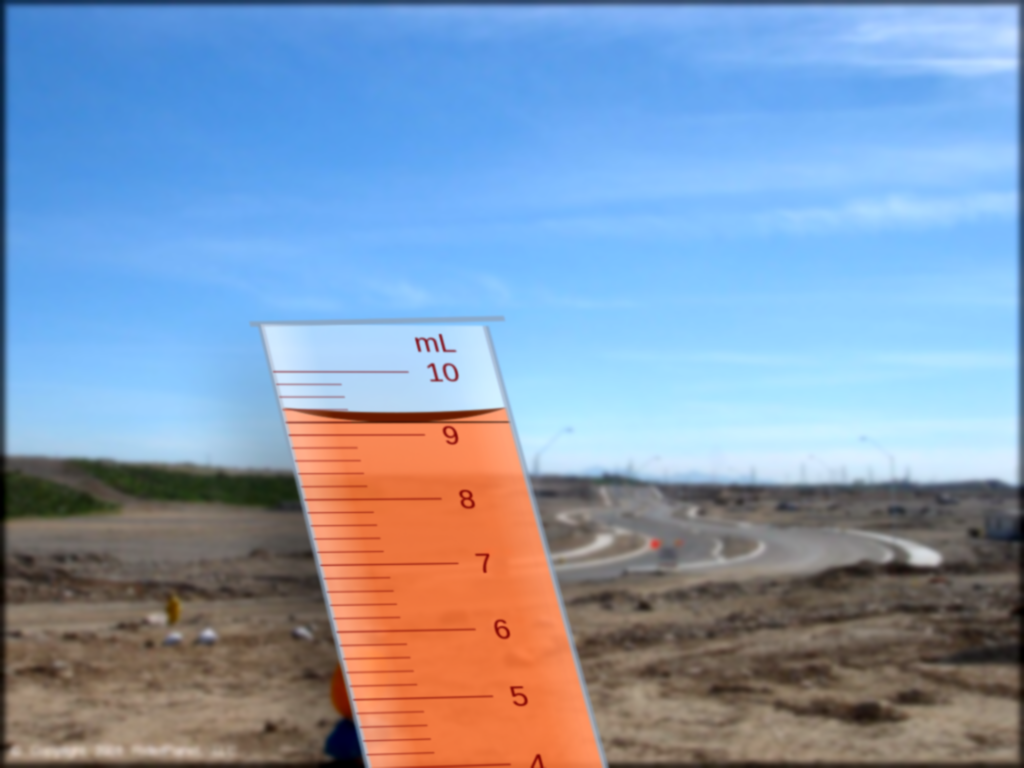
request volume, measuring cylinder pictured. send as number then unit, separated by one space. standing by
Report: 9.2 mL
